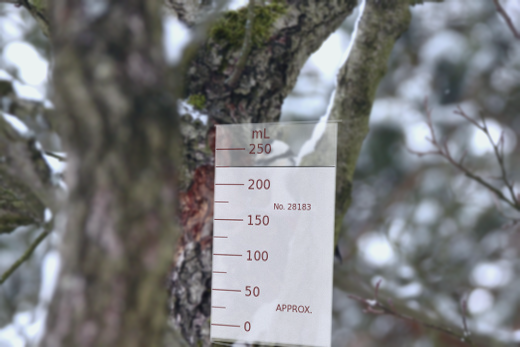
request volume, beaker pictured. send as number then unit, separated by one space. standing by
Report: 225 mL
